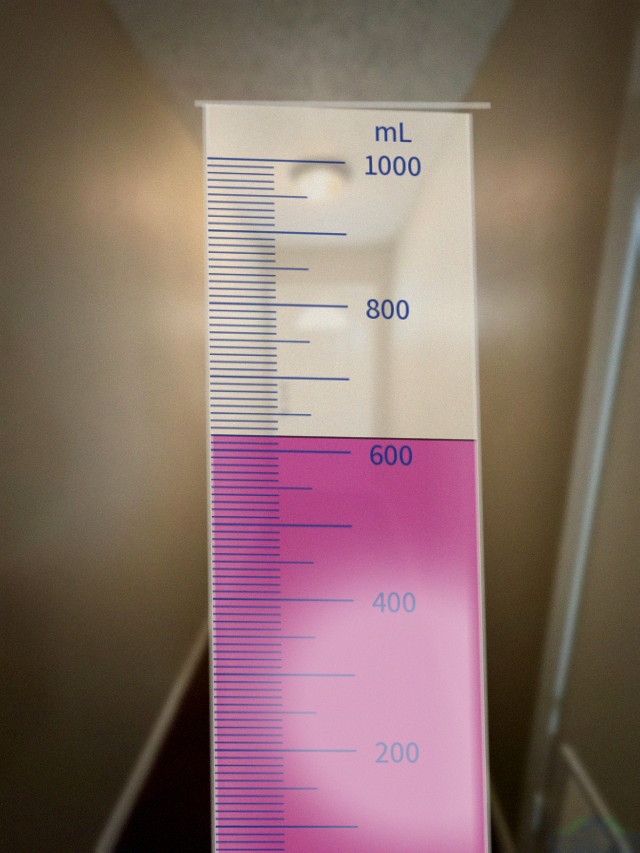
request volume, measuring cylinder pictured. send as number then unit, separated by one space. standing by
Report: 620 mL
